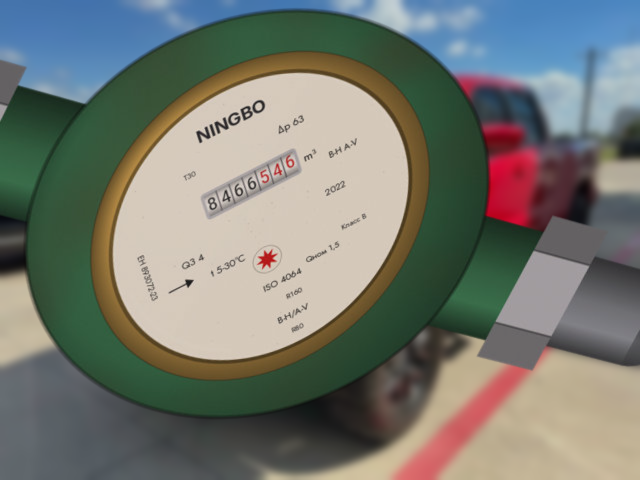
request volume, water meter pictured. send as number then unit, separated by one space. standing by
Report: 8466.546 m³
